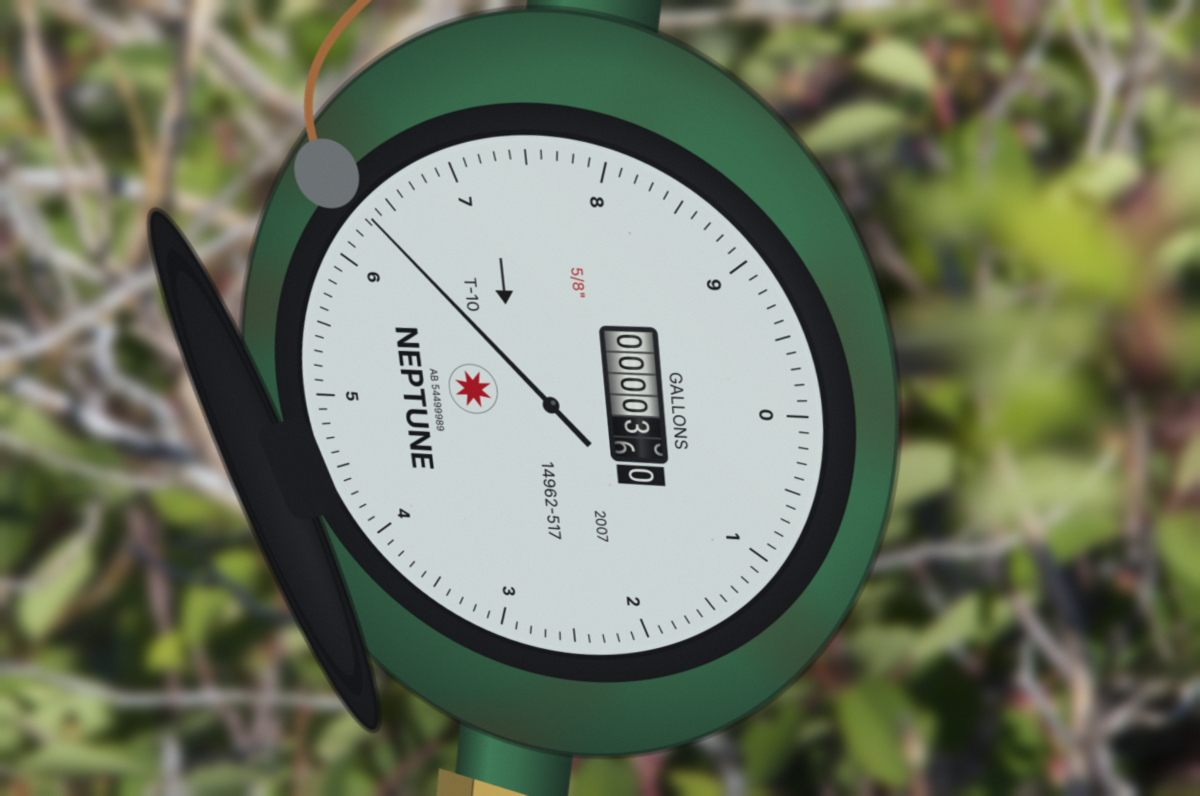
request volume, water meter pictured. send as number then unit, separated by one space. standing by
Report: 356.3 gal
